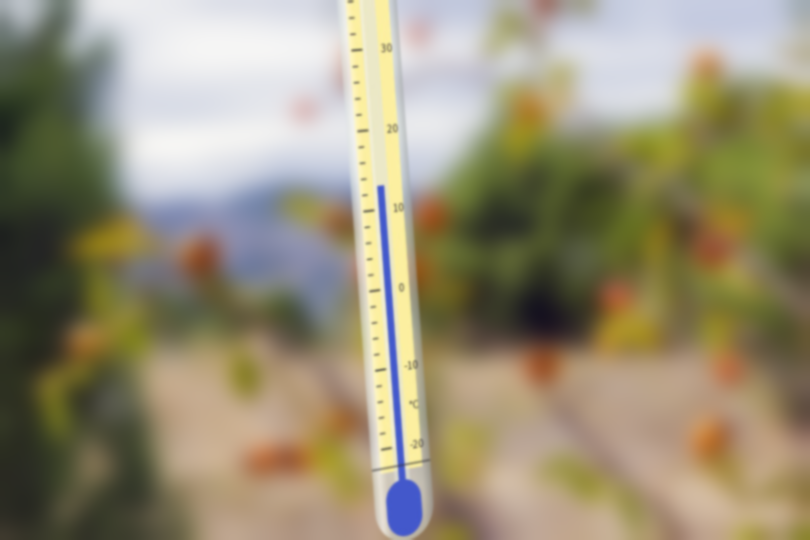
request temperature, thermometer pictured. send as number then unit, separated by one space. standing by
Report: 13 °C
